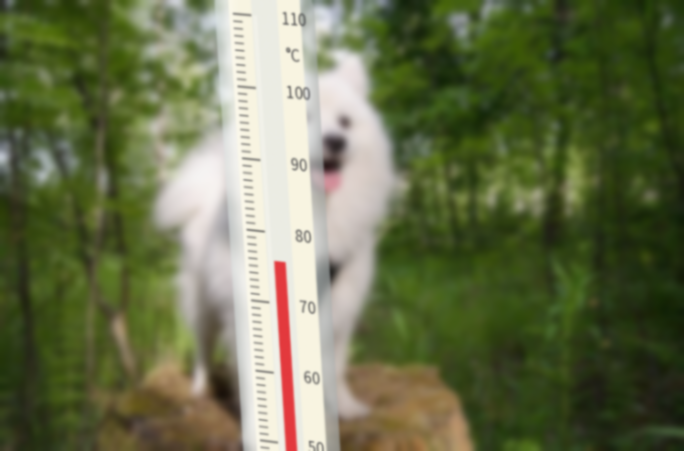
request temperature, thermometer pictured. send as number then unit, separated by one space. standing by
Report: 76 °C
